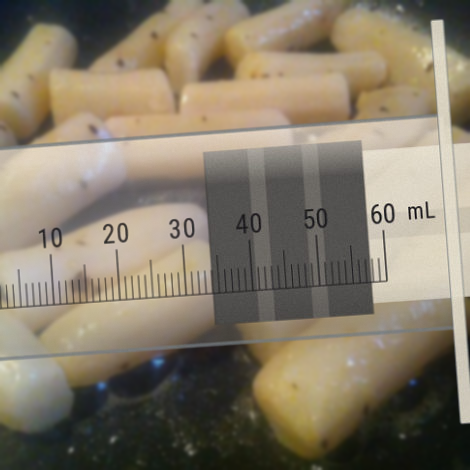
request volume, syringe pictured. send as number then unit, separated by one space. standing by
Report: 34 mL
